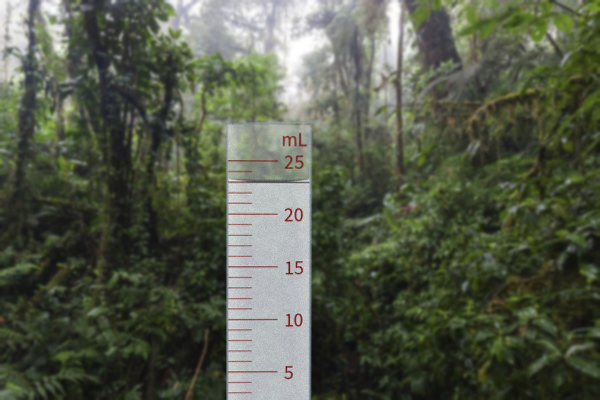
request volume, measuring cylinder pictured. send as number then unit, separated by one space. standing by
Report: 23 mL
